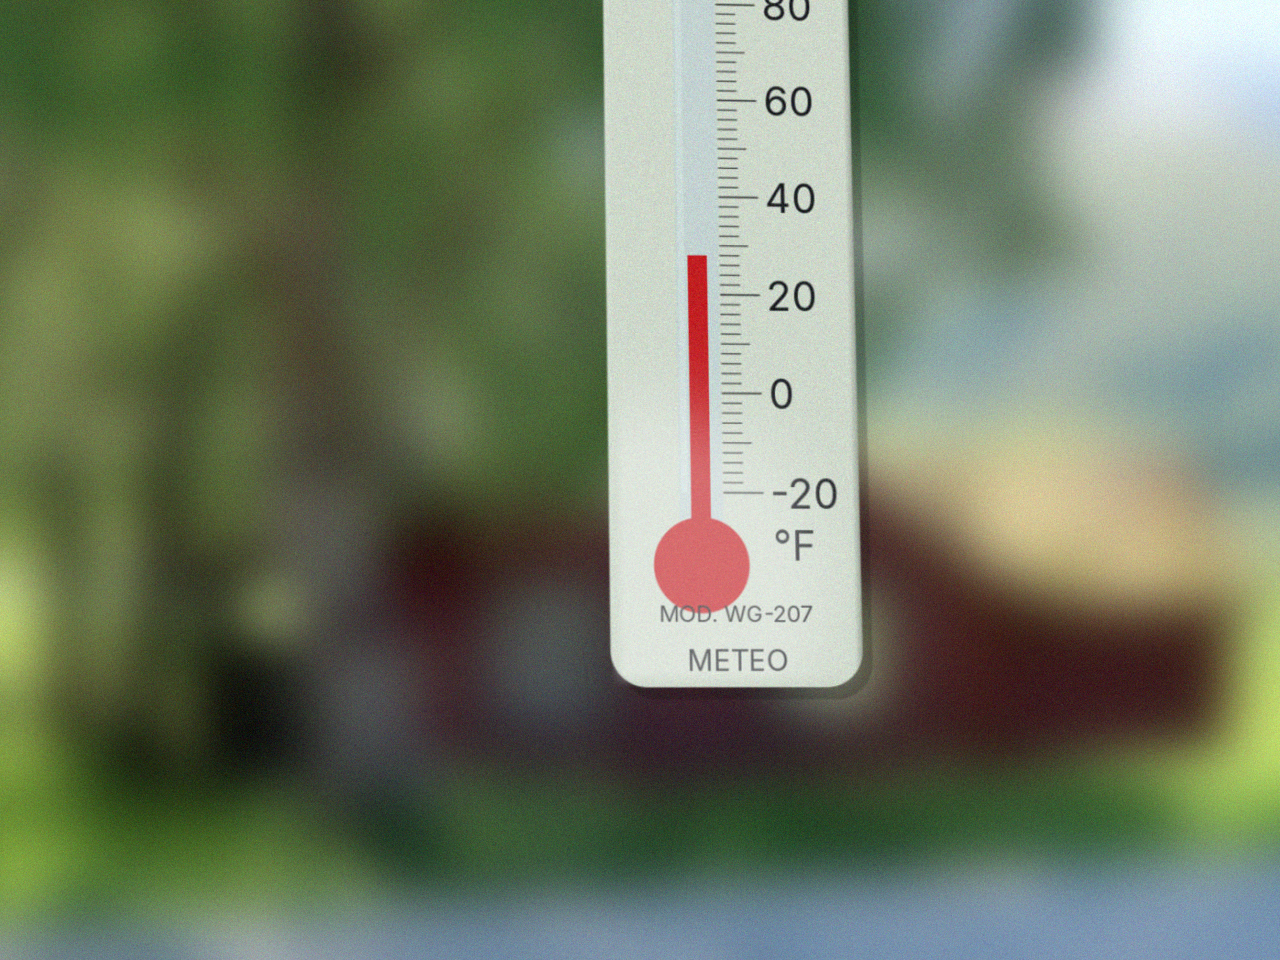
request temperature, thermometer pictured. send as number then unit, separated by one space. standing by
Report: 28 °F
